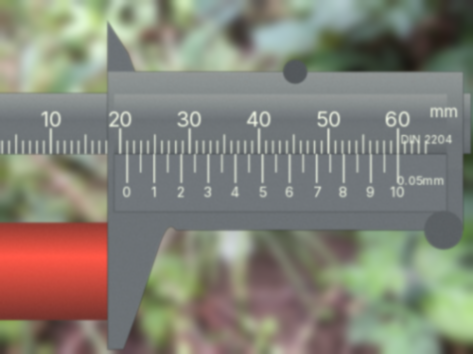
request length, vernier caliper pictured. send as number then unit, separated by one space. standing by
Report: 21.0 mm
